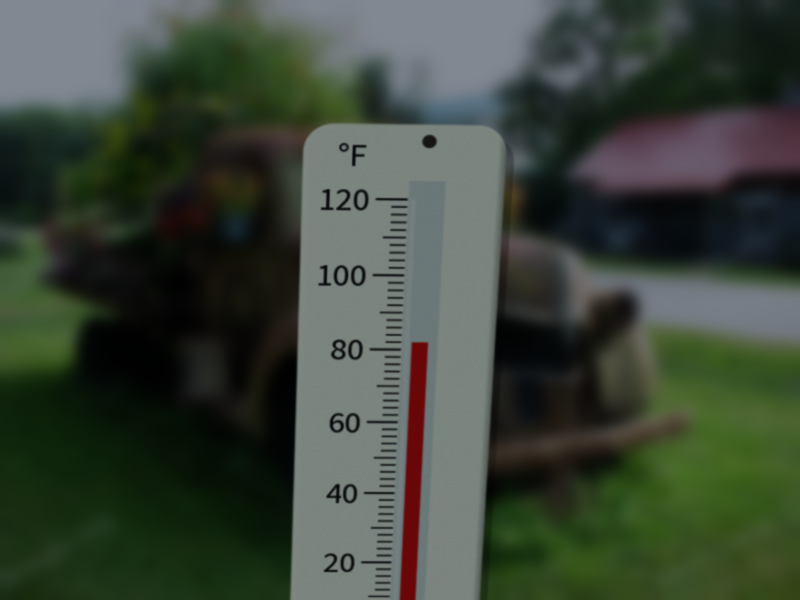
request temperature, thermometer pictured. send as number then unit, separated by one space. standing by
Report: 82 °F
